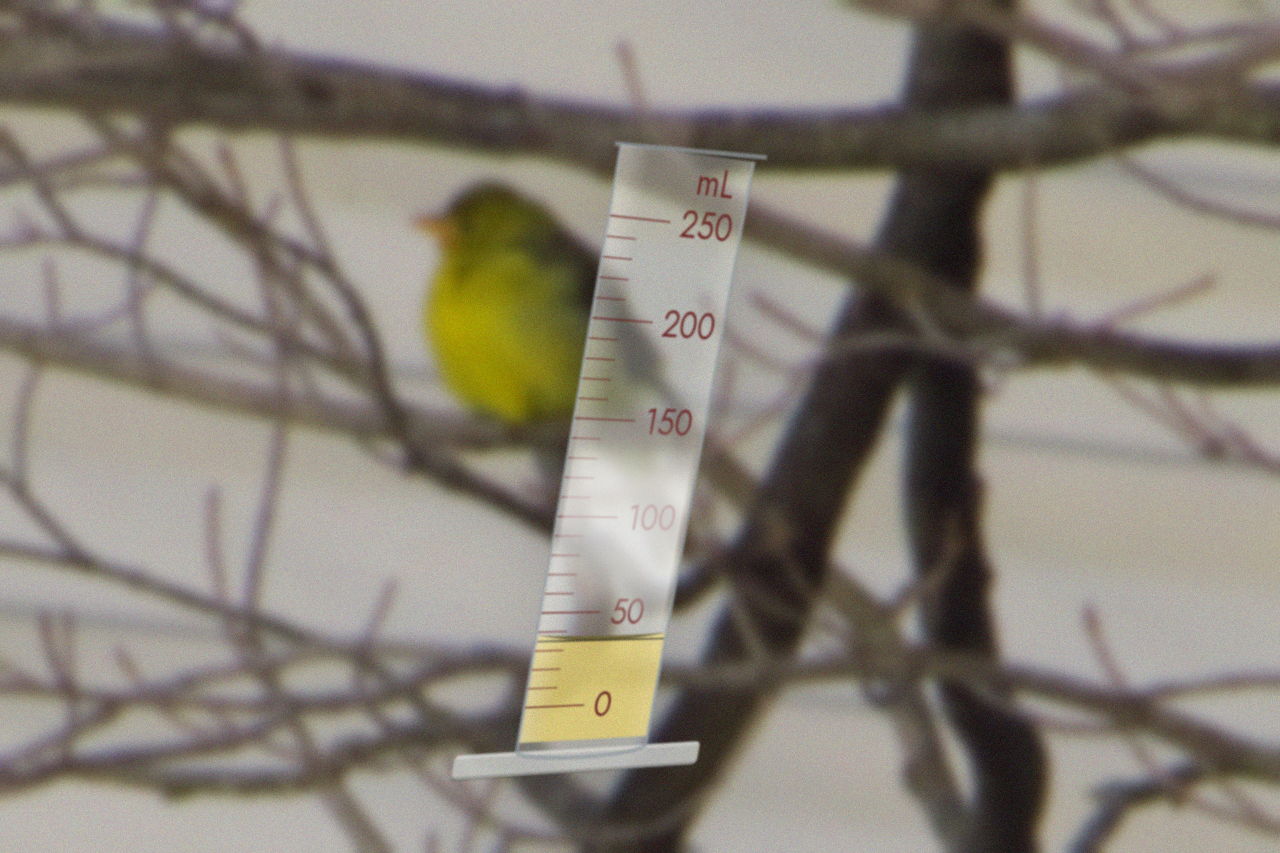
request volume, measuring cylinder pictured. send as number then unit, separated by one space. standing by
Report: 35 mL
